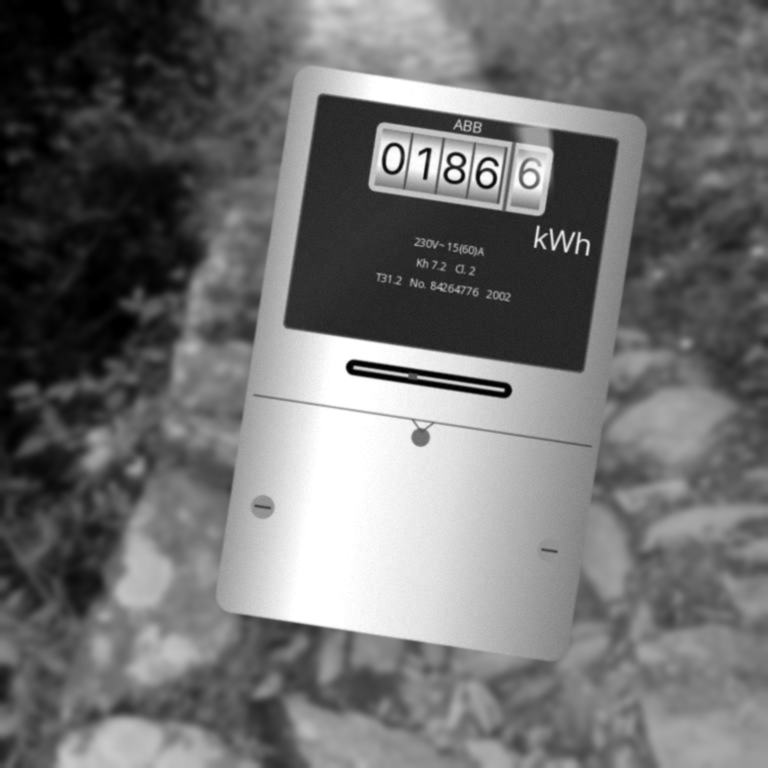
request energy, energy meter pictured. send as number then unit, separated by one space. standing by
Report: 186.6 kWh
